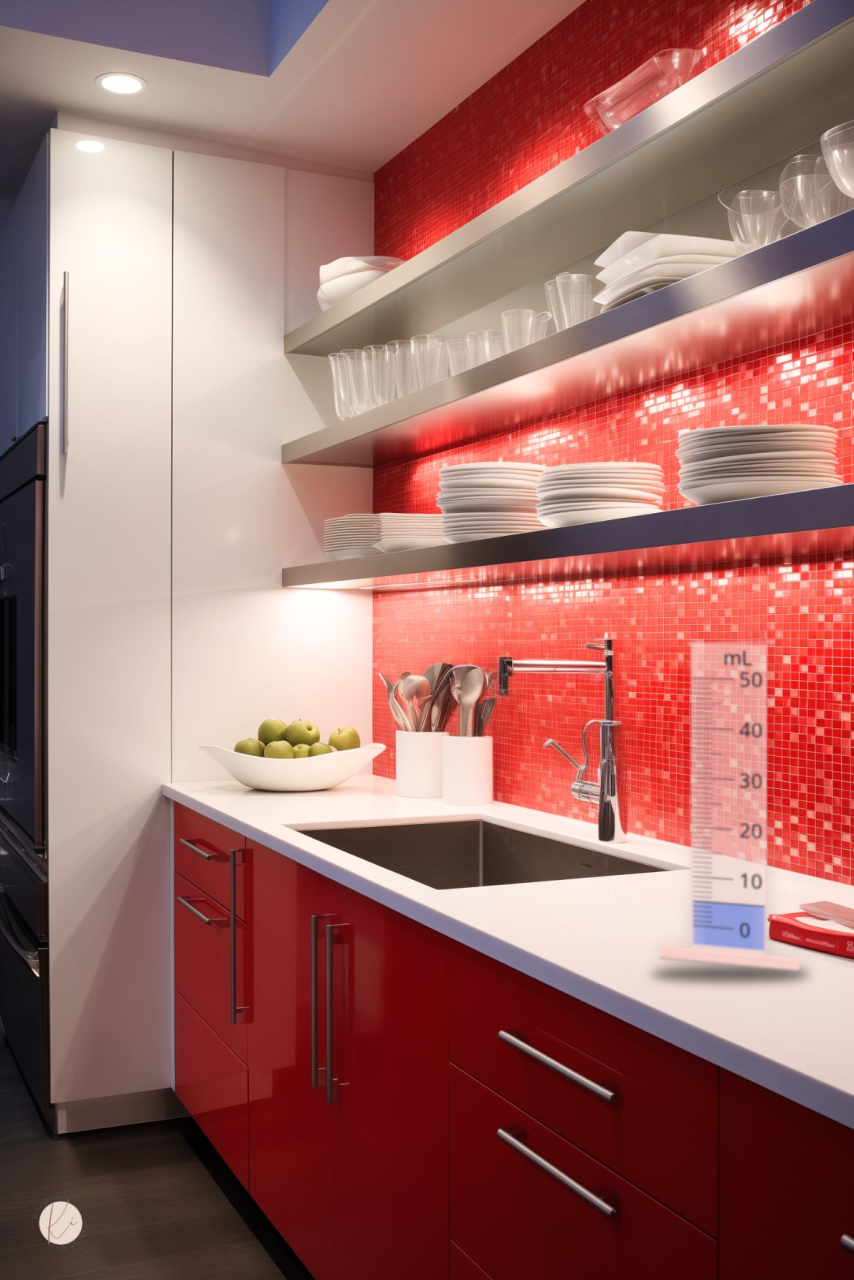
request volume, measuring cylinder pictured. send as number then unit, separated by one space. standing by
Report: 5 mL
